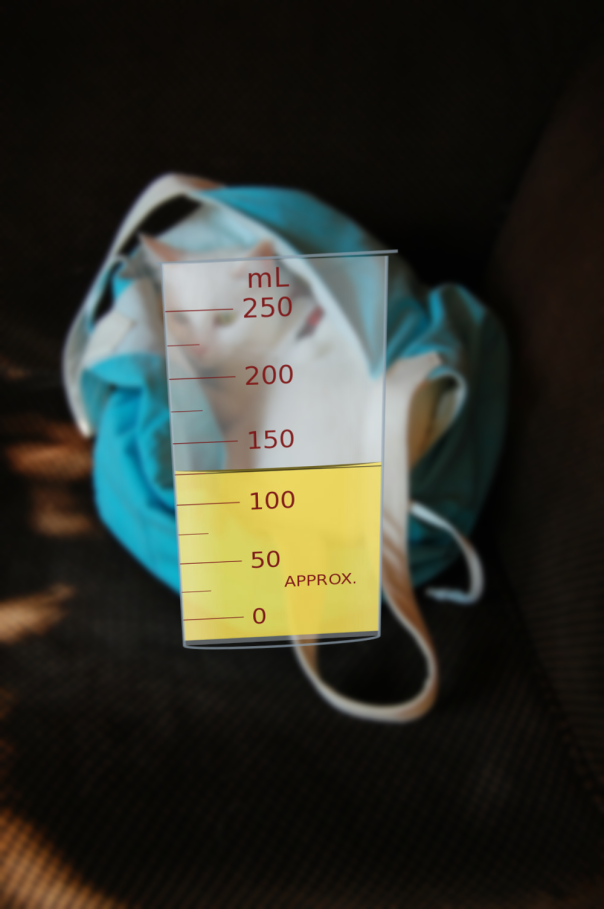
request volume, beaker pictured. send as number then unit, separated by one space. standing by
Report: 125 mL
